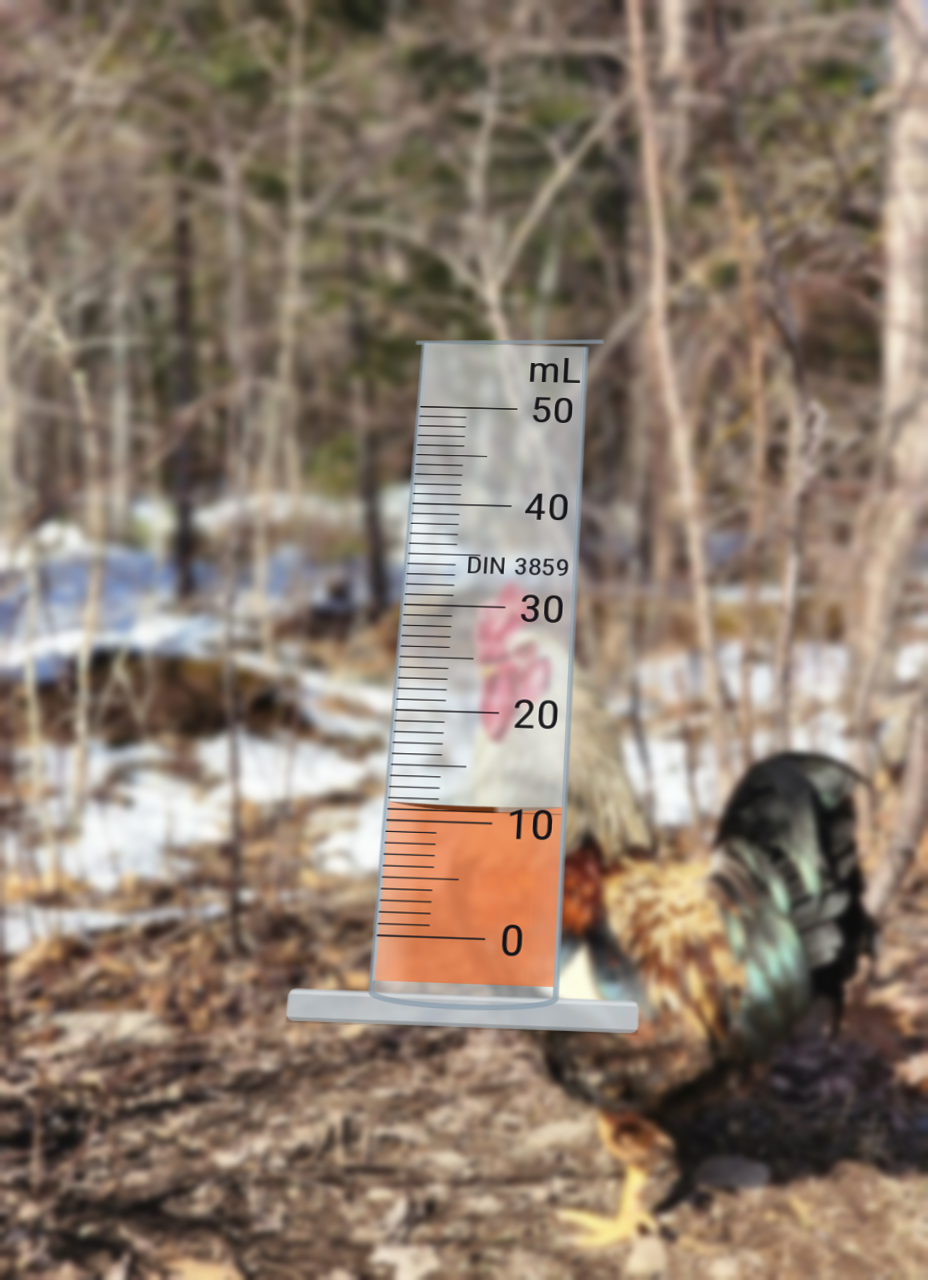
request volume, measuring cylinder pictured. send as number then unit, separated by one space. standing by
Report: 11 mL
